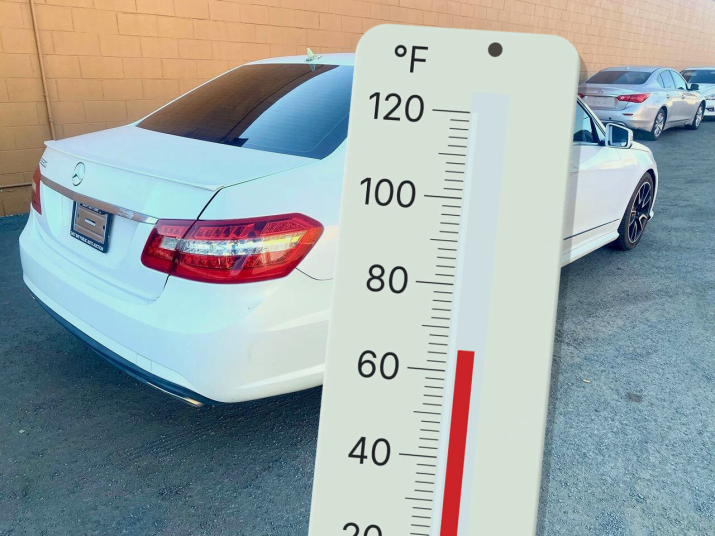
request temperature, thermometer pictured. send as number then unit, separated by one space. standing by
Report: 65 °F
